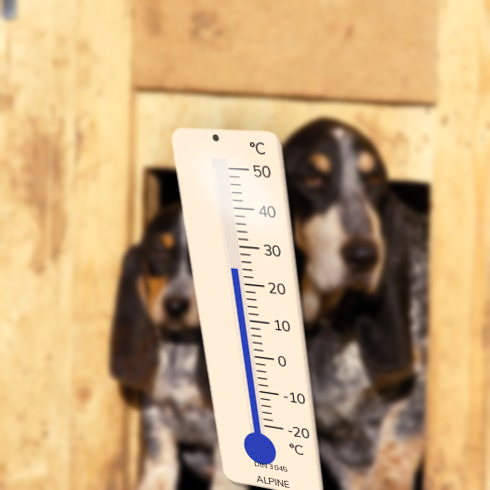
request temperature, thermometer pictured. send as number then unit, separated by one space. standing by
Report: 24 °C
